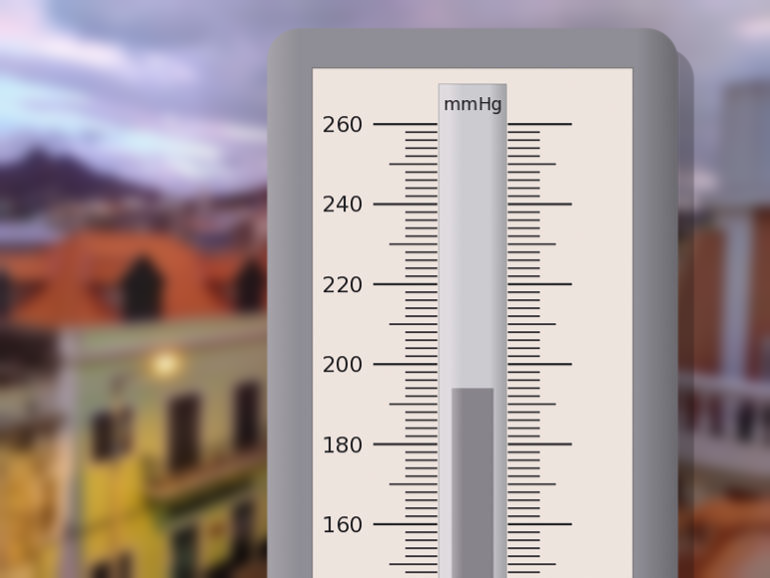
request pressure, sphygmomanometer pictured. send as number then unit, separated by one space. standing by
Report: 194 mmHg
